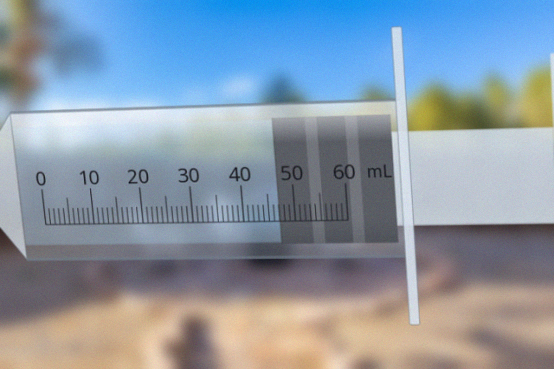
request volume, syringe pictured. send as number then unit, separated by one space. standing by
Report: 47 mL
